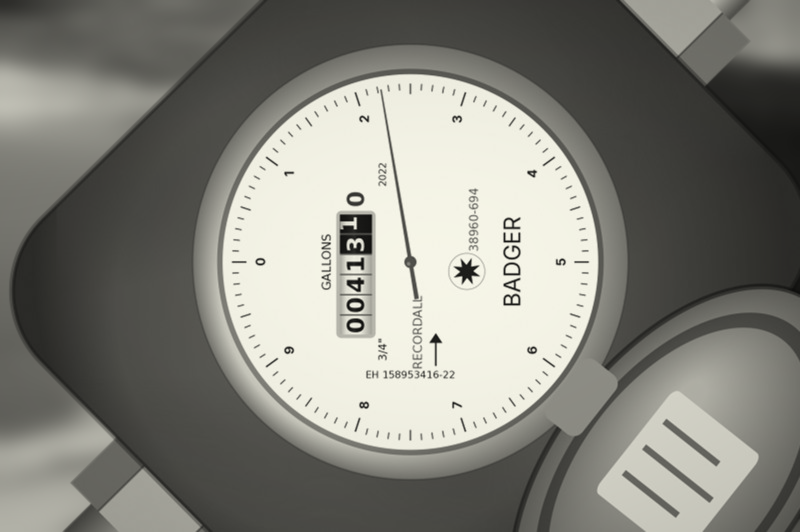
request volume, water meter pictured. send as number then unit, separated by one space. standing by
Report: 41312.2 gal
